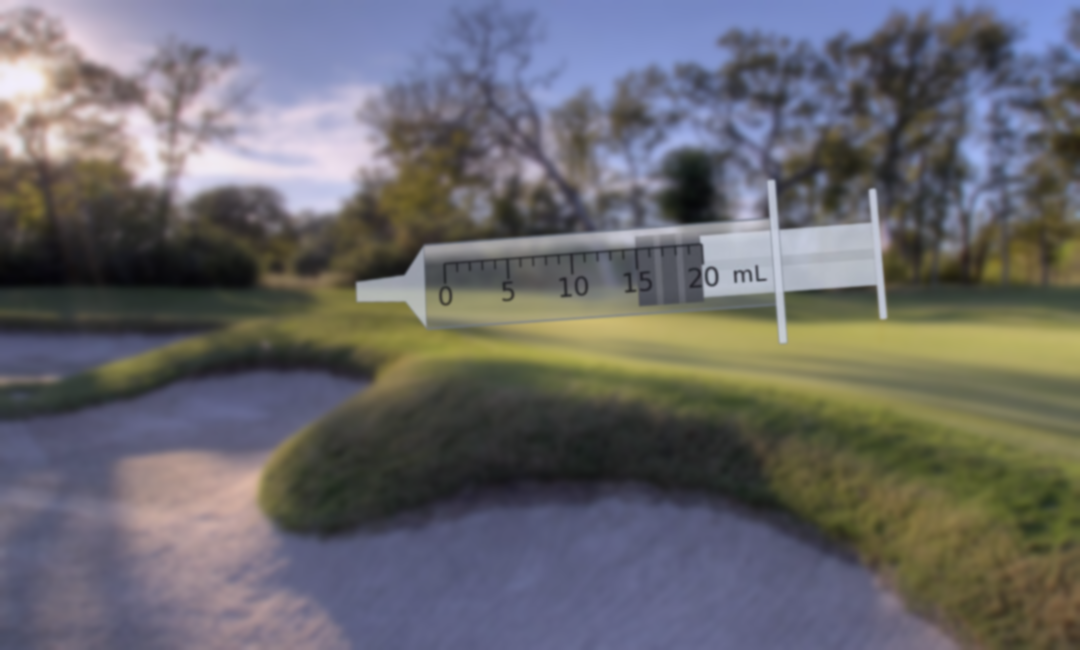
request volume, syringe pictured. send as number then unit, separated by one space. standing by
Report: 15 mL
